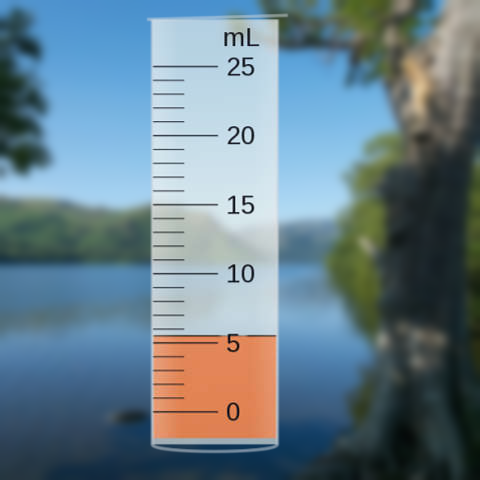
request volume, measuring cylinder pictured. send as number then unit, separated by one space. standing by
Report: 5.5 mL
